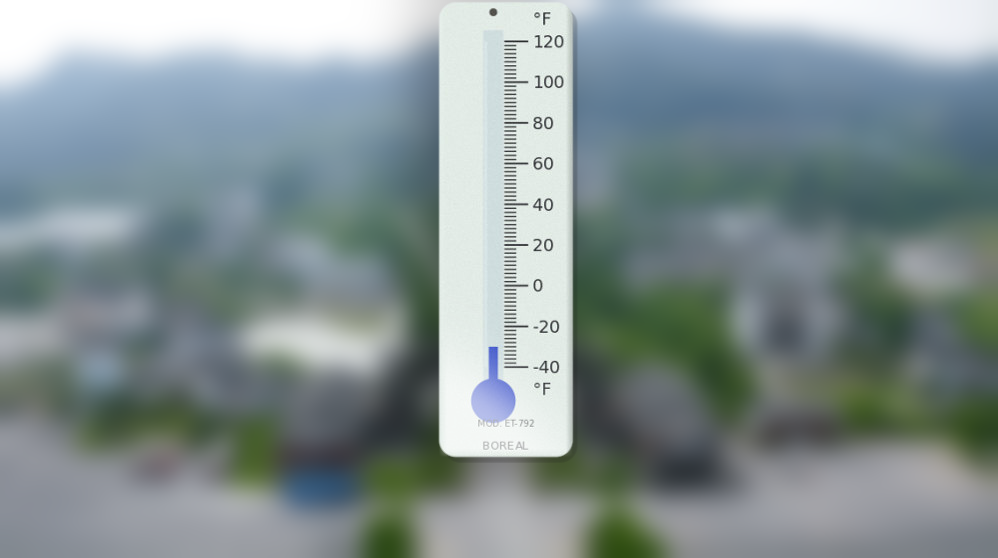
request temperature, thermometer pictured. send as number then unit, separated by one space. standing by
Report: -30 °F
